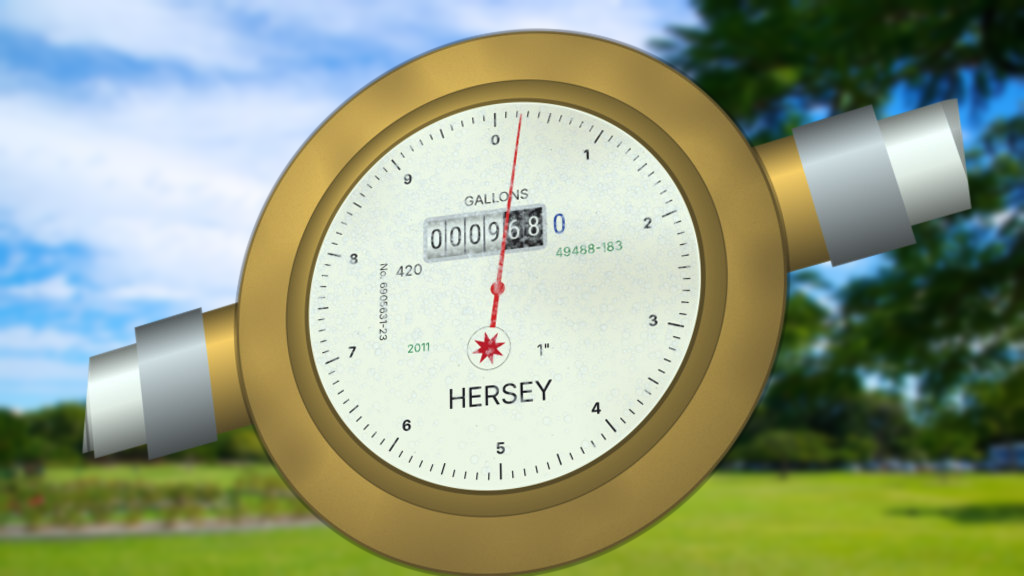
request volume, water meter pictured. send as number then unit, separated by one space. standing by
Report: 9680.2 gal
